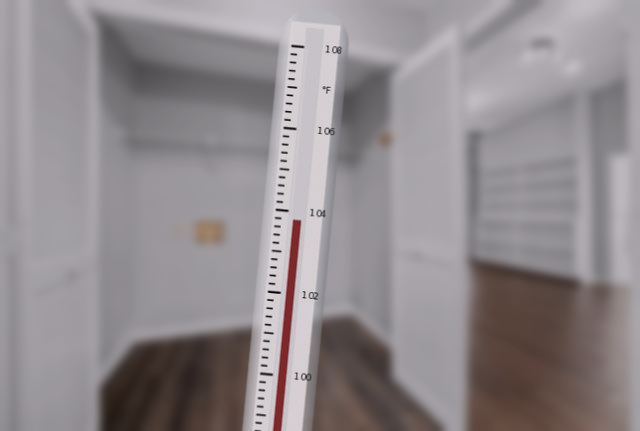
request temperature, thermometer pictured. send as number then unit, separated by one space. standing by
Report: 103.8 °F
